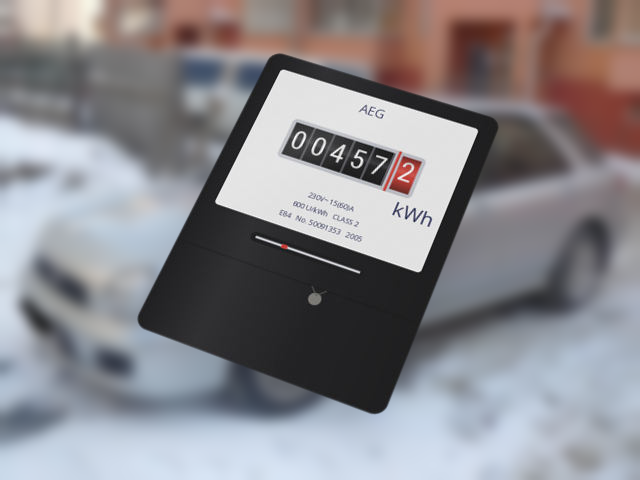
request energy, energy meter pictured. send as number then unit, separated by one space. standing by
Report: 457.2 kWh
